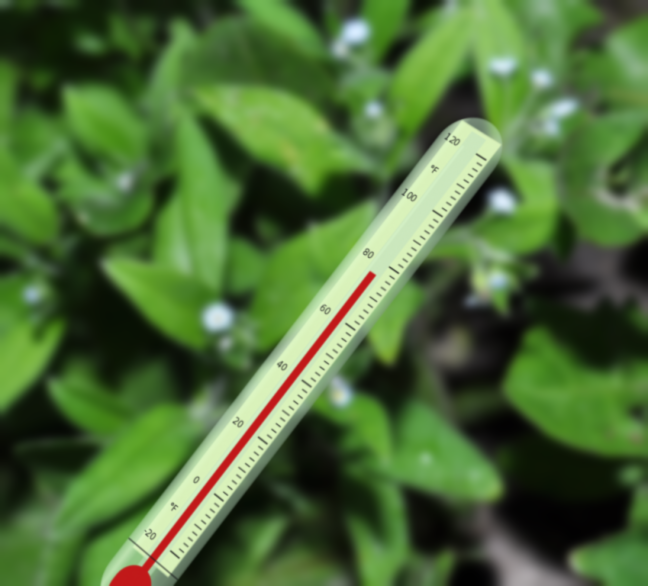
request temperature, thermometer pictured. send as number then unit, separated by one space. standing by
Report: 76 °F
